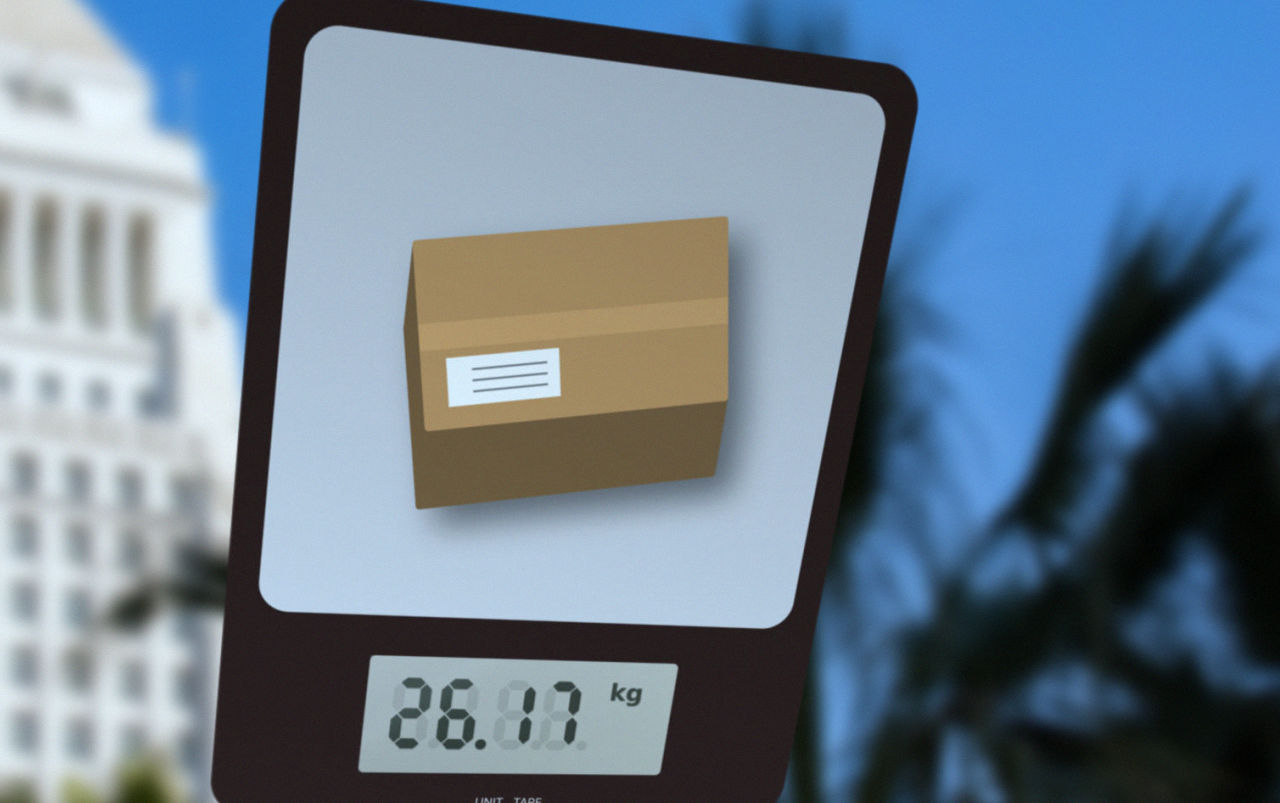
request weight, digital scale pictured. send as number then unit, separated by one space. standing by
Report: 26.17 kg
